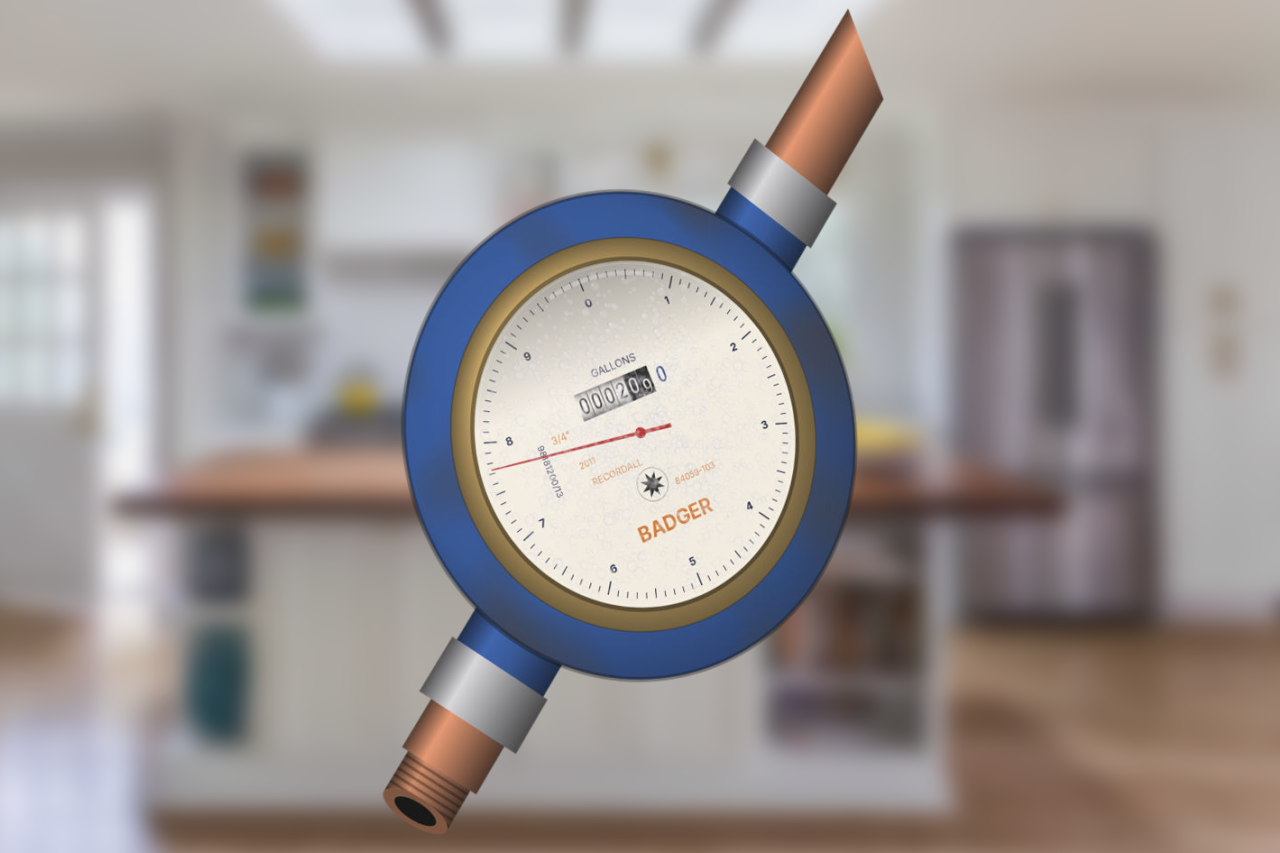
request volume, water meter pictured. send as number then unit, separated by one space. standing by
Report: 2087.7 gal
